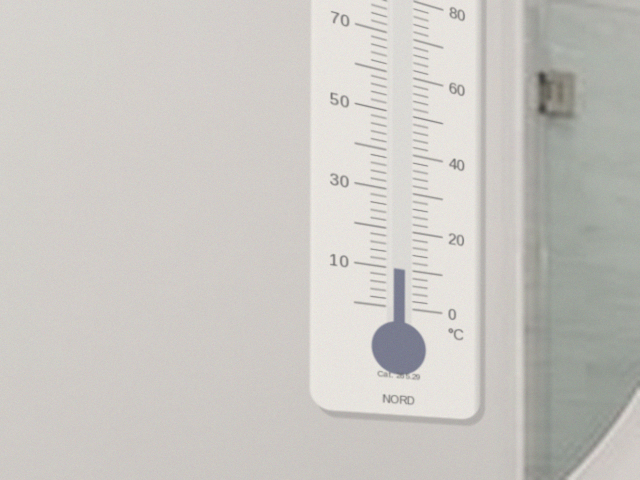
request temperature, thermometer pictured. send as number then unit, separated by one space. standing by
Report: 10 °C
